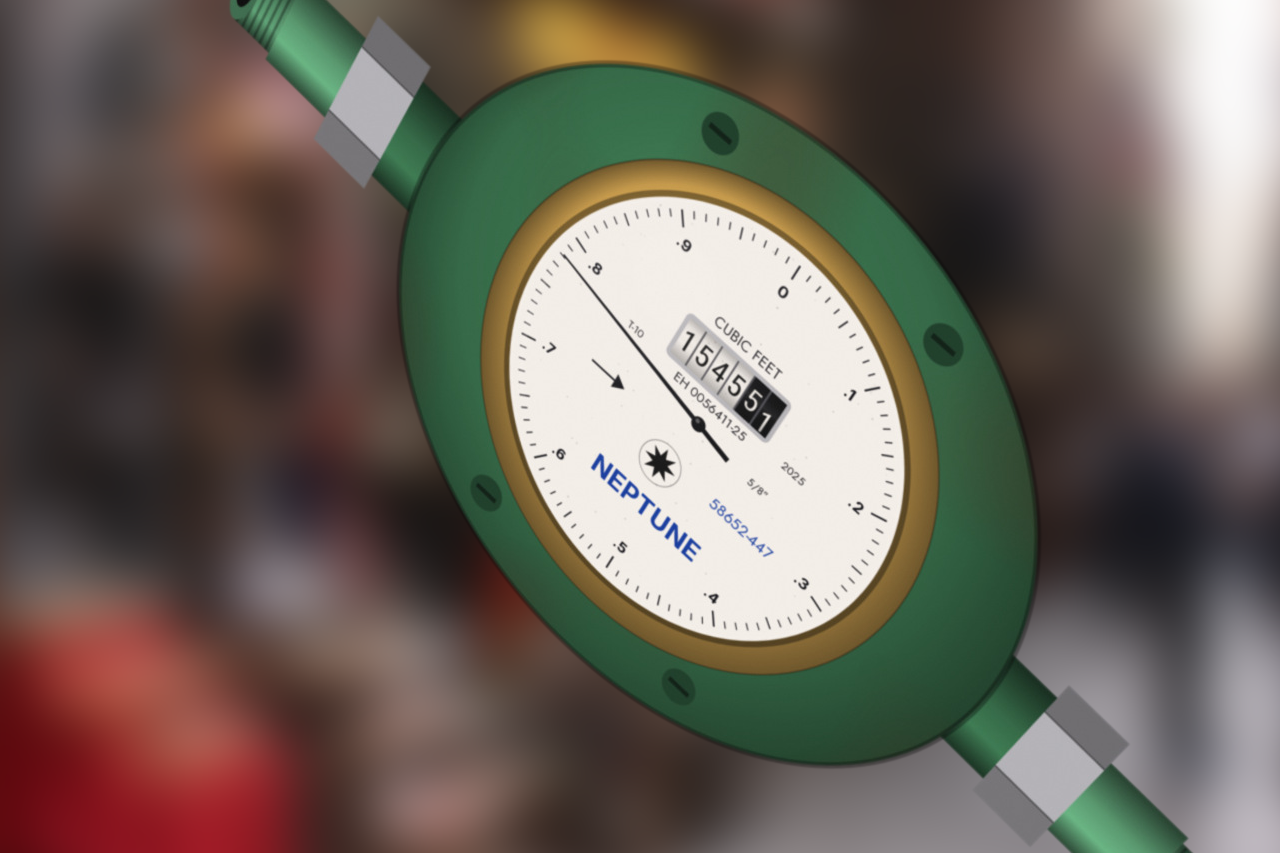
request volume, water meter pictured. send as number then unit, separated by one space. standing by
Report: 154550.78 ft³
